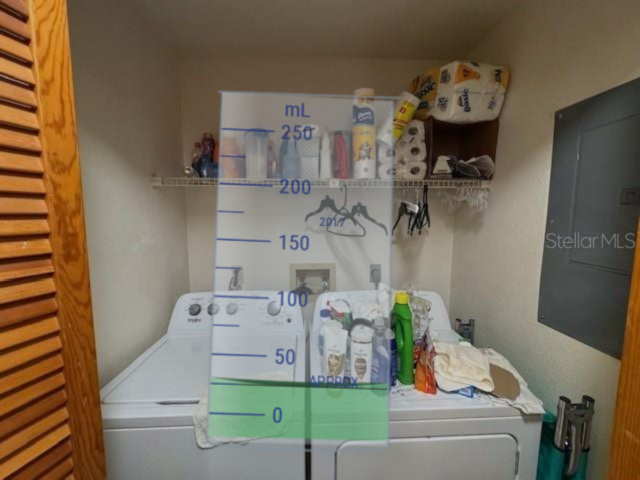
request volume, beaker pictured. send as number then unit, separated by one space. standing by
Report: 25 mL
